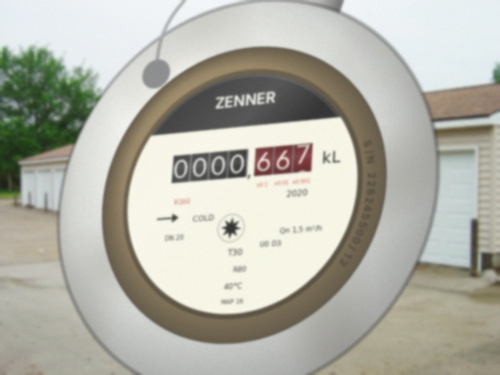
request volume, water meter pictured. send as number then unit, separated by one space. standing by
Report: 0.667 kL
